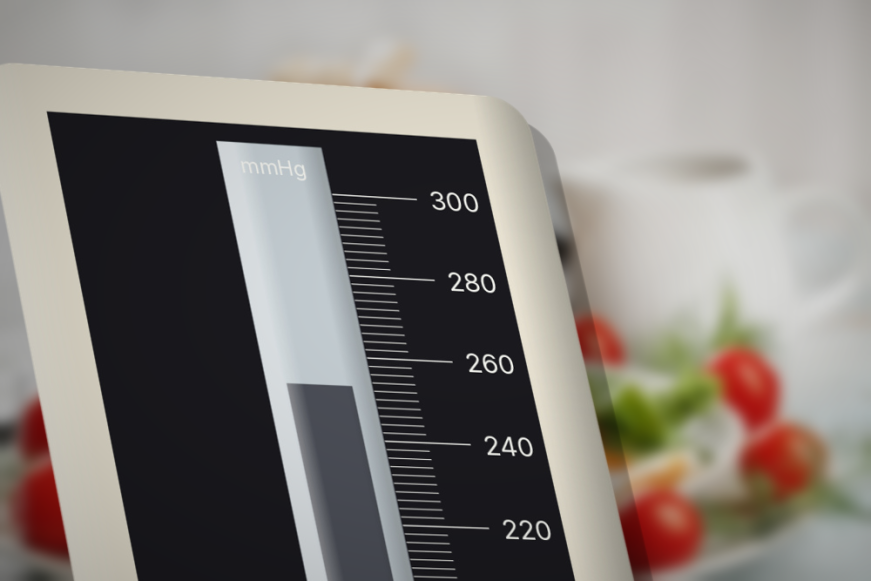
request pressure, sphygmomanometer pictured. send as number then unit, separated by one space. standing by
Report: 253 mmHg
